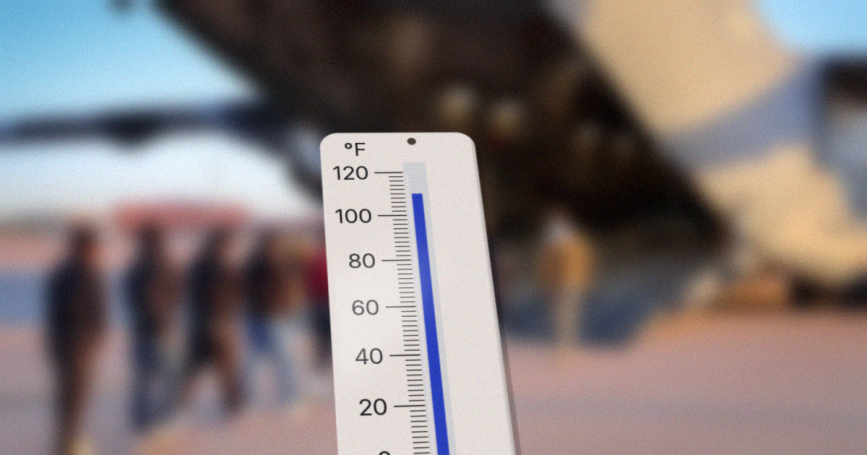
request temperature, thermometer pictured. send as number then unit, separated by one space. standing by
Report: 110 °F
